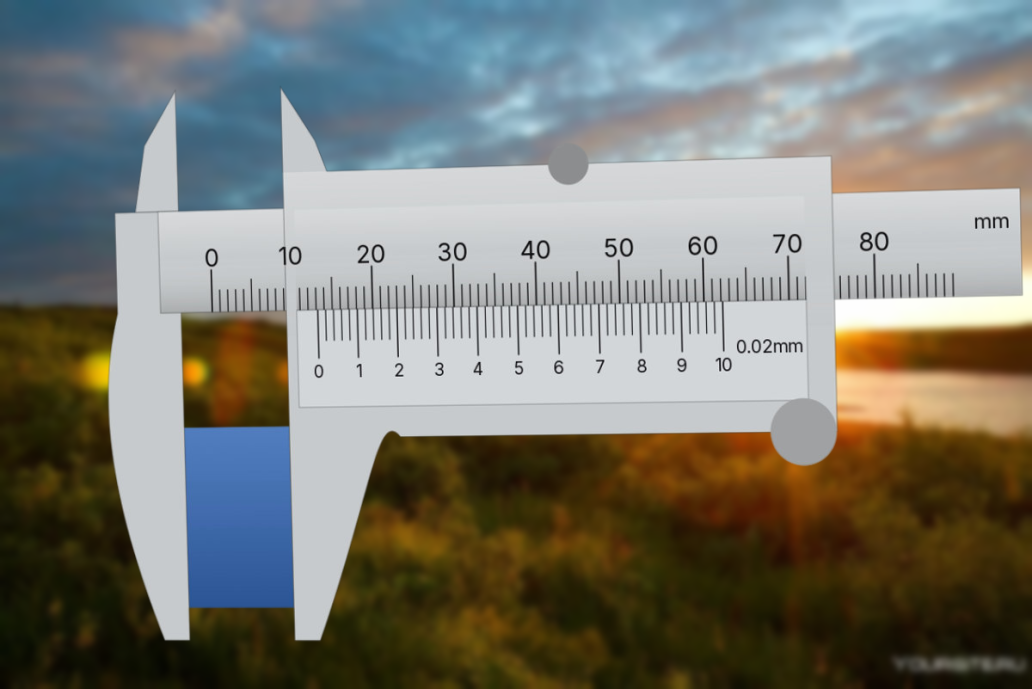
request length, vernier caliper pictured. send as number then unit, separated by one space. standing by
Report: 13.2 mm
